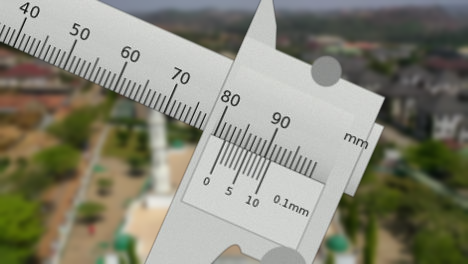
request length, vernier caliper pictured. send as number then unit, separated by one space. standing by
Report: 82.2 mm
